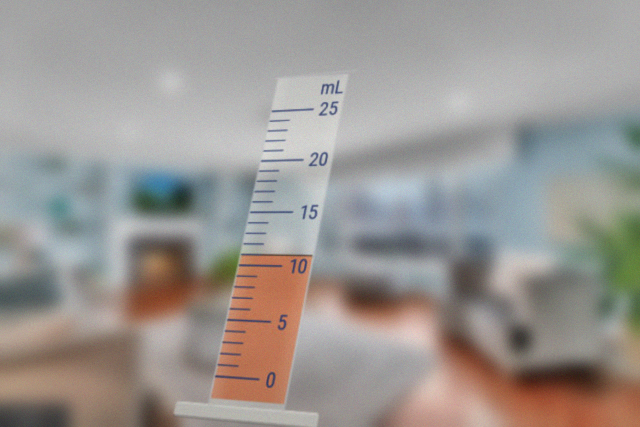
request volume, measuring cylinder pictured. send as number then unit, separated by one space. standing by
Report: 11 mL
